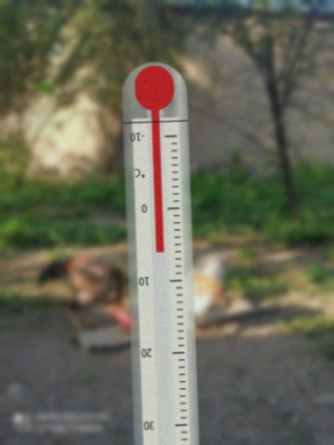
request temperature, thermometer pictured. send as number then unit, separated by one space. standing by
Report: 6 °C
